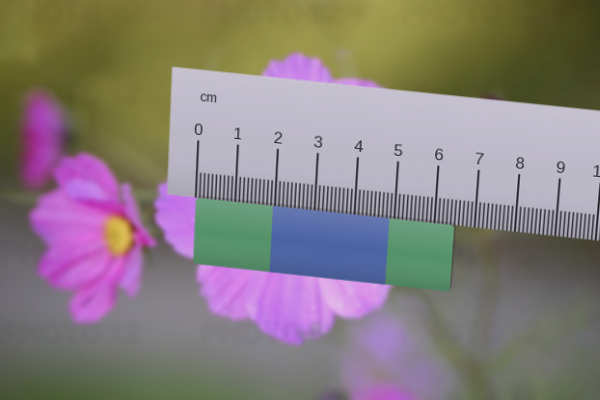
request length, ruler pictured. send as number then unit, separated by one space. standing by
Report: 6.5 cm
